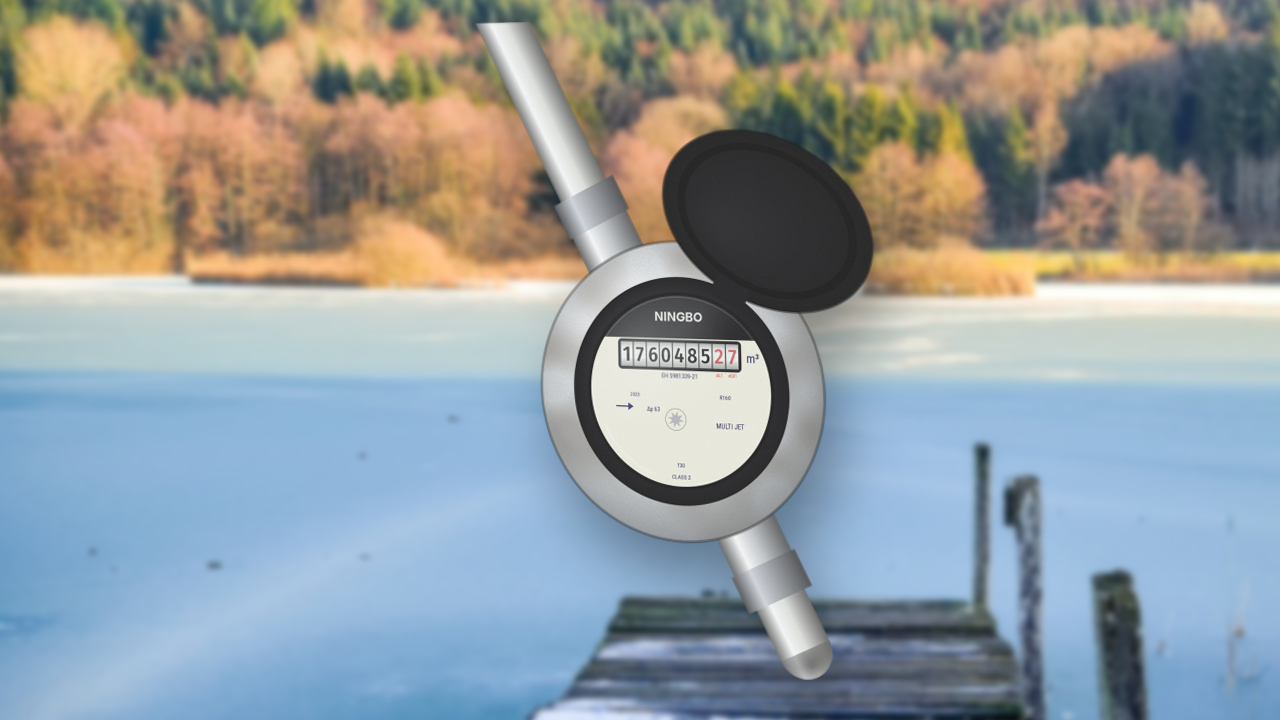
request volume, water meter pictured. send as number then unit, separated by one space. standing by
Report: 1760485.27 m³
